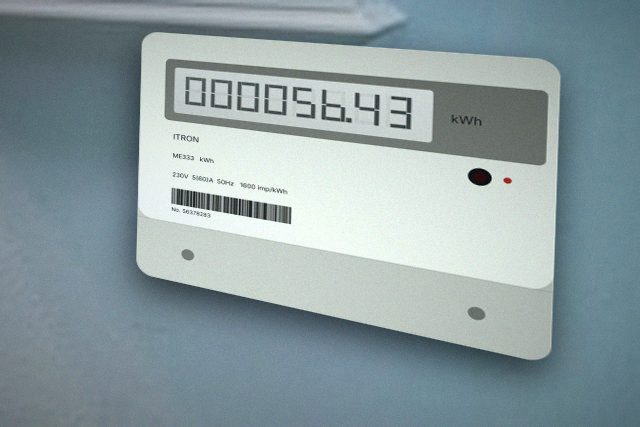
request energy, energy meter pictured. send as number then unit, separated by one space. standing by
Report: 56.43 kWh
